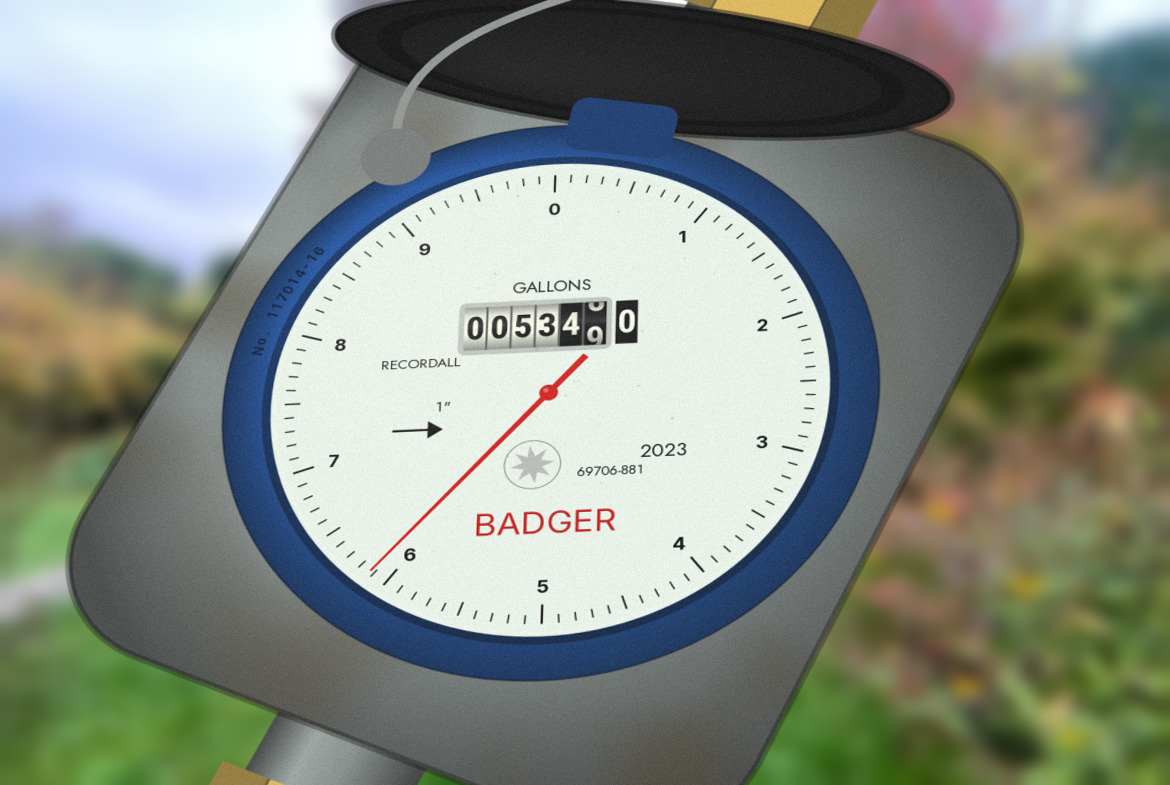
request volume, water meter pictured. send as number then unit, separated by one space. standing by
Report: 53486.1 gal
